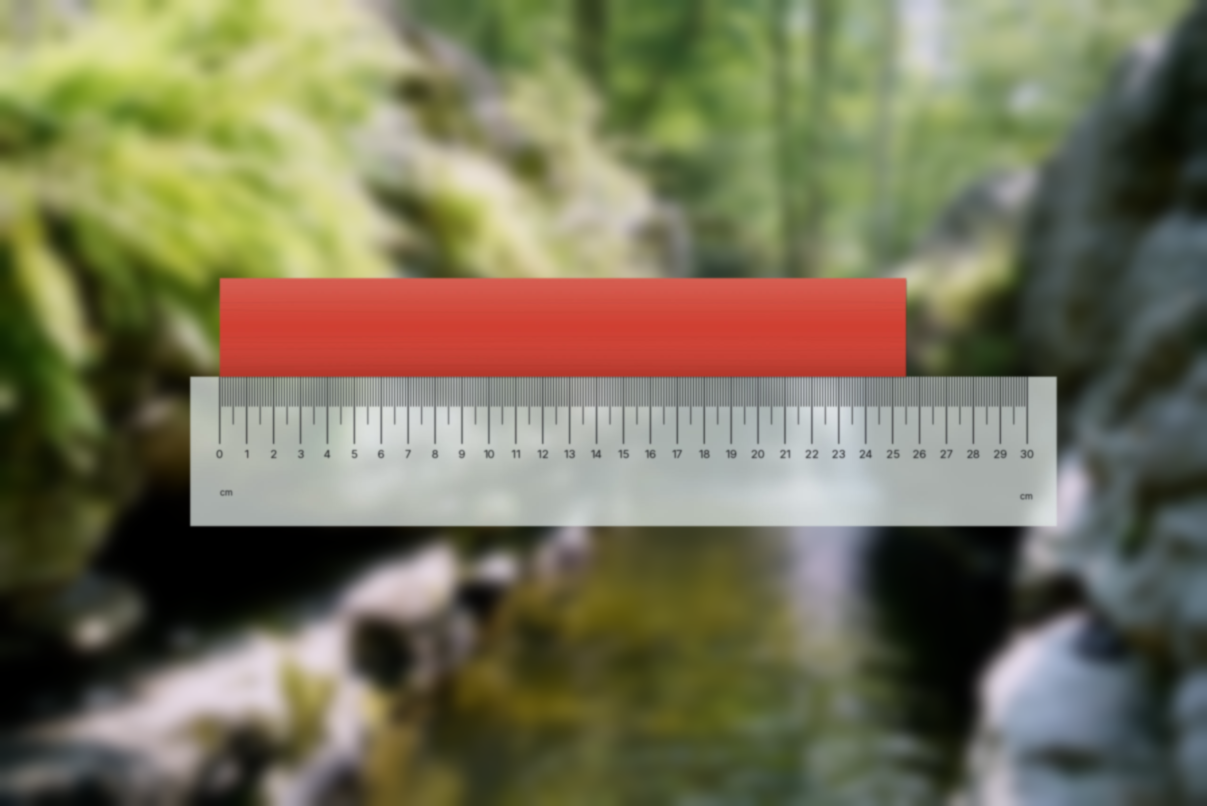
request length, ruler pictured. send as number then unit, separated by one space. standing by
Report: 25.5 cm
